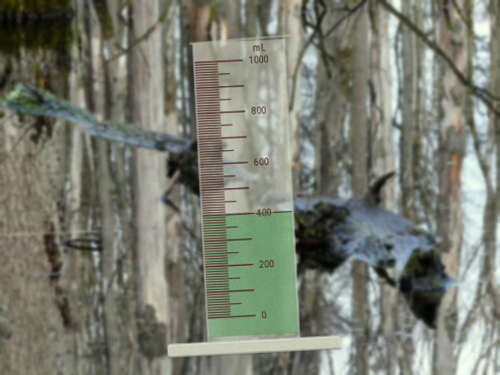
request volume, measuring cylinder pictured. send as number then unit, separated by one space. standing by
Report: 400 mL
